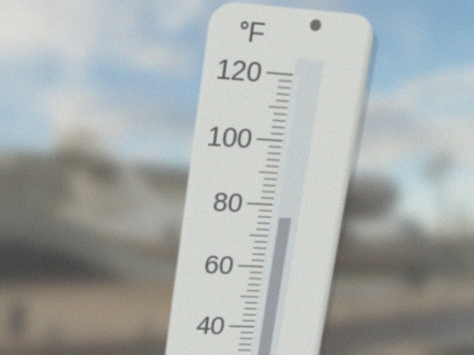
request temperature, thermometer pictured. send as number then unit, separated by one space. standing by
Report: 76 °F
